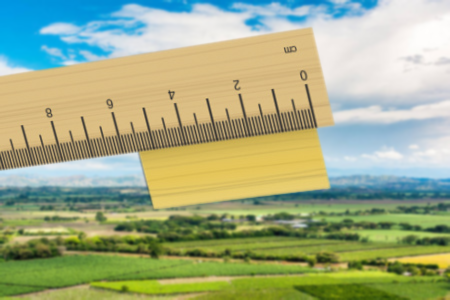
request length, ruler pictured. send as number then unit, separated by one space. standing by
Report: 5.5 cm
